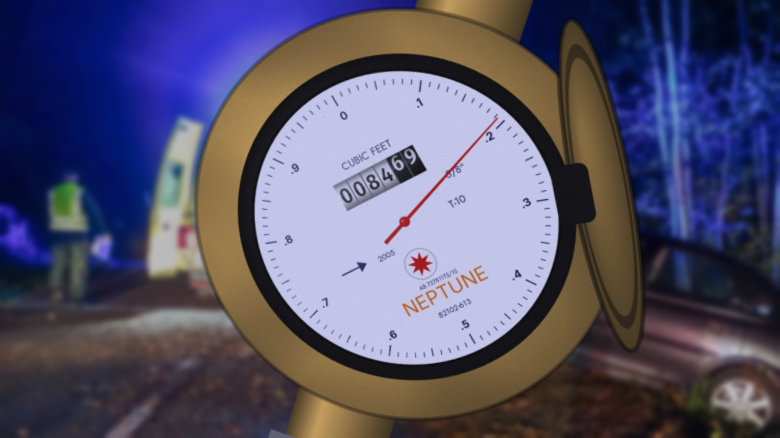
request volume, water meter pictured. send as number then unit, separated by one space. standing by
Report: 8469.19 ft³
